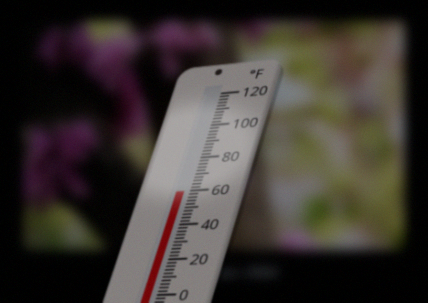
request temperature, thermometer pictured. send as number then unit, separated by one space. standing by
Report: 60 °F
